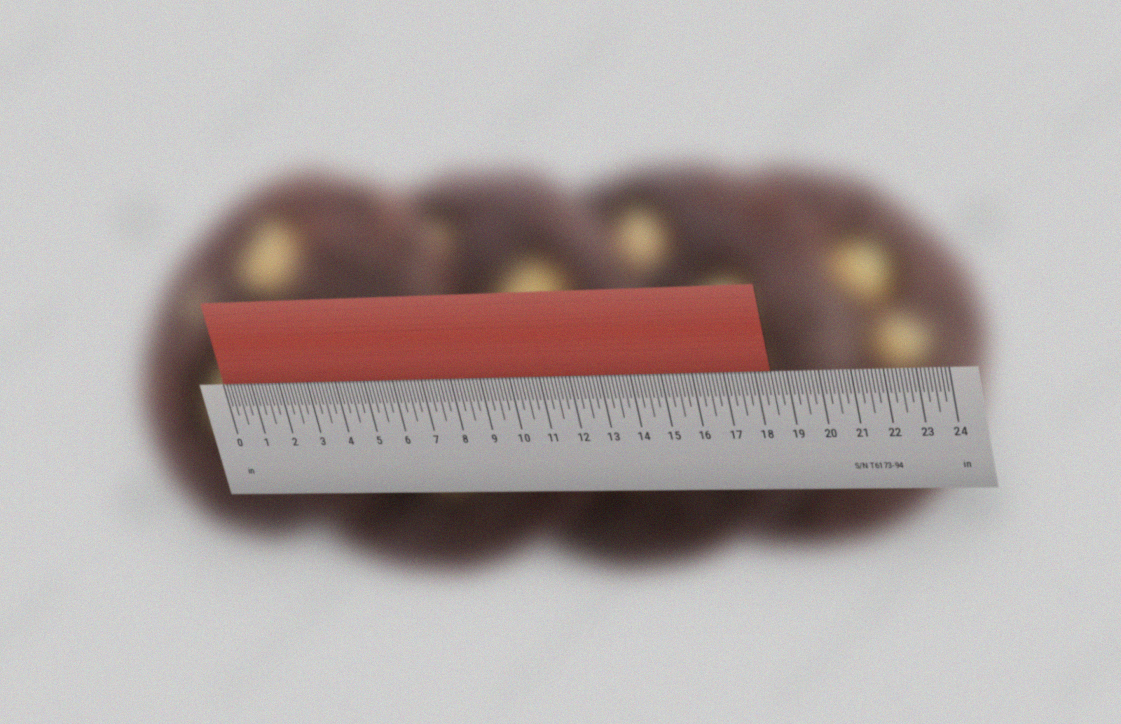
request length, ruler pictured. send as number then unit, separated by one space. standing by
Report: 18.5 in
